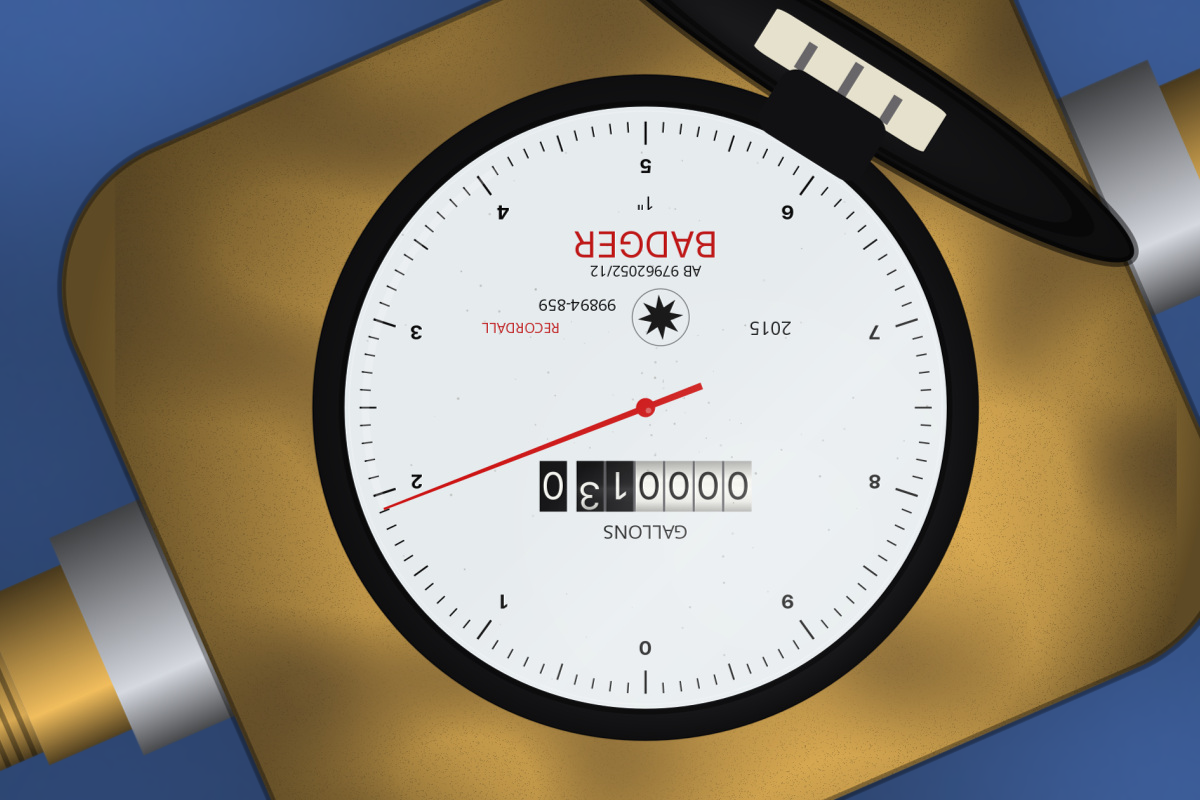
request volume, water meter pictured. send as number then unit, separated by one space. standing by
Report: 131.9 gal
